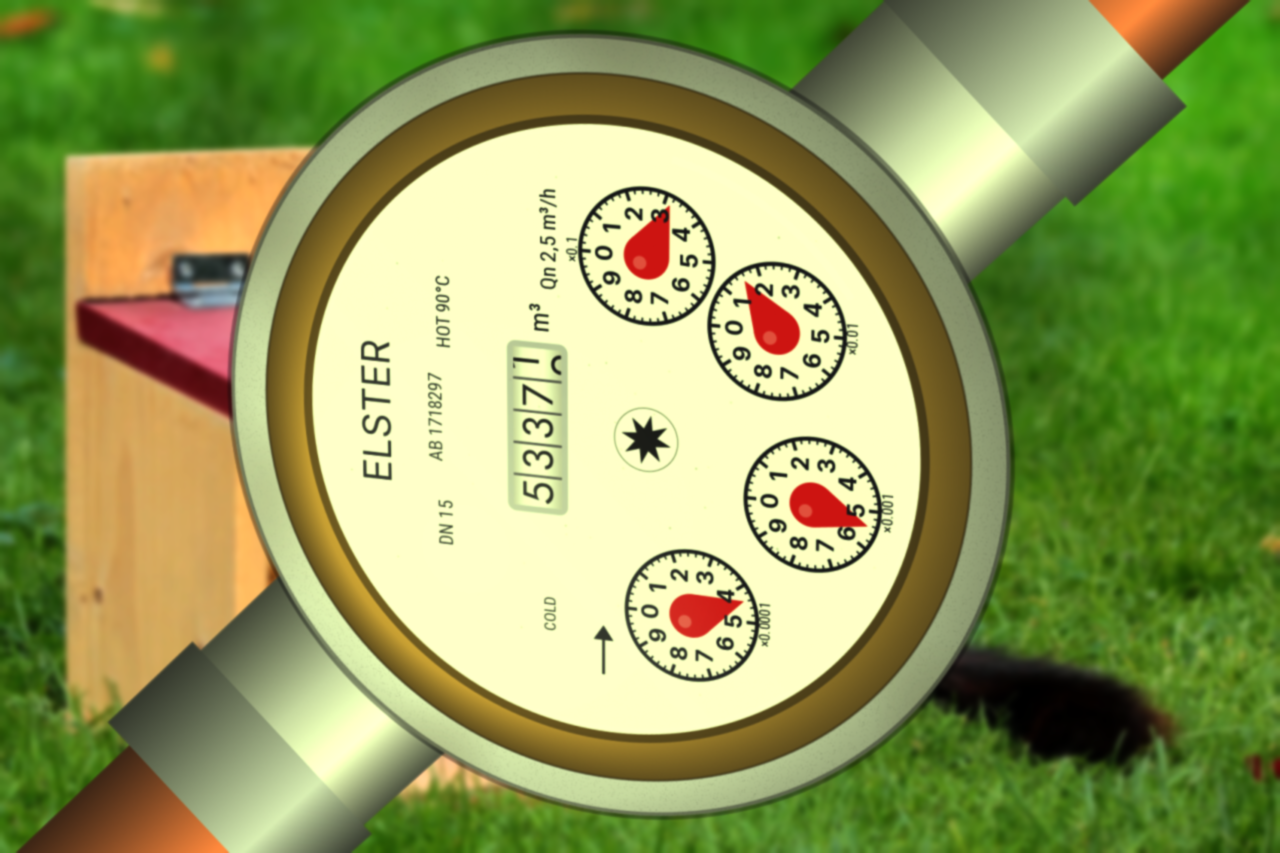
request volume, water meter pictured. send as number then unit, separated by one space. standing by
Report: 53371.3154 m³
